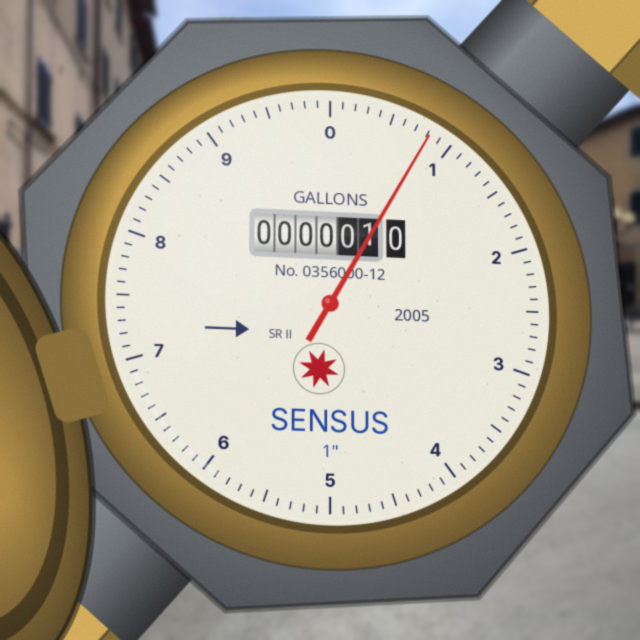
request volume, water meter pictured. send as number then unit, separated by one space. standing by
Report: 10.8 gal
